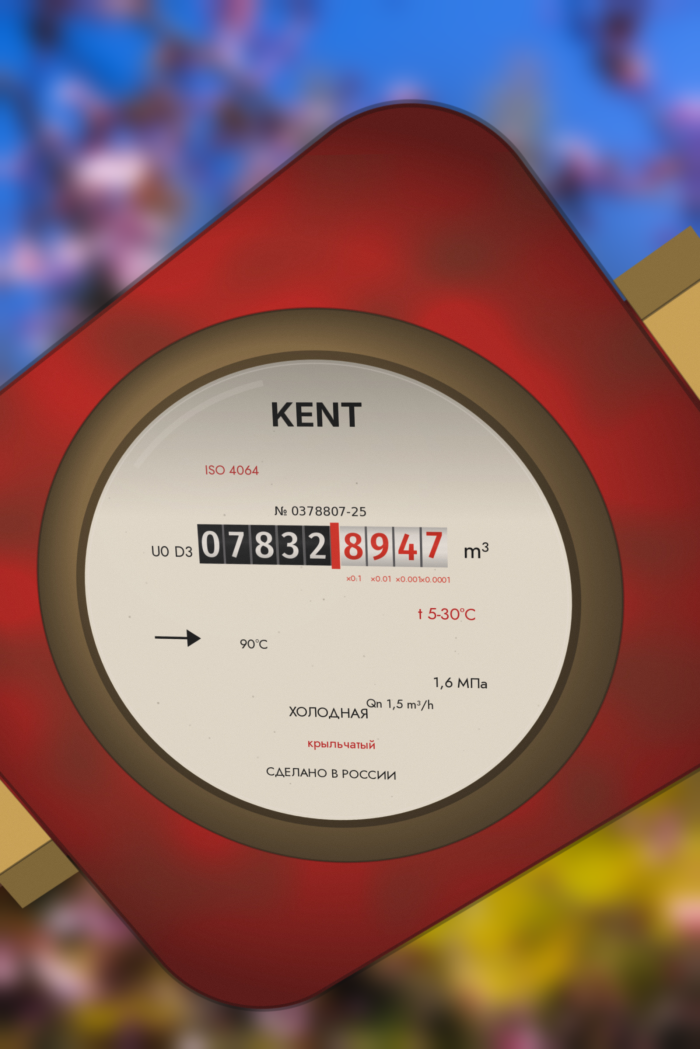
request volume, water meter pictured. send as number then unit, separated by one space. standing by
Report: 7832.8947 m³
